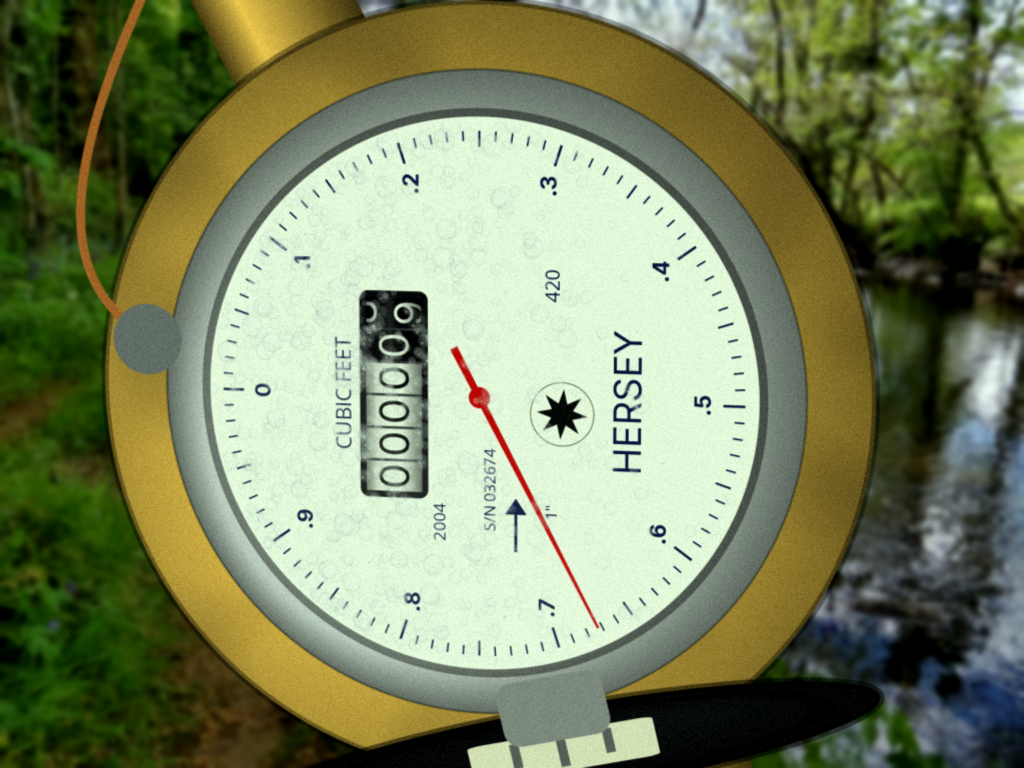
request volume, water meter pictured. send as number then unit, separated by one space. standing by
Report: 8.67 ft³
